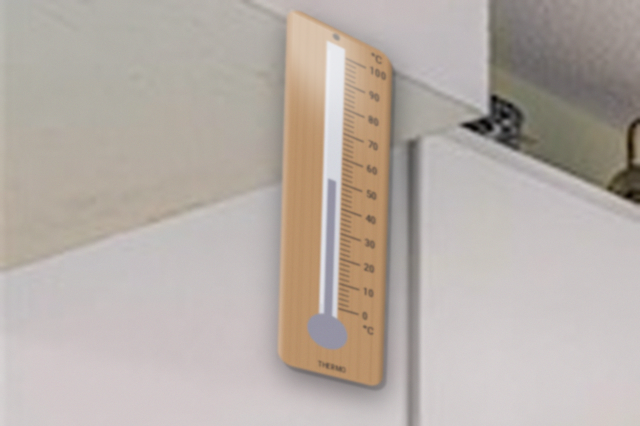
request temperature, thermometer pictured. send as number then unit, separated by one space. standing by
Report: 50 °C
